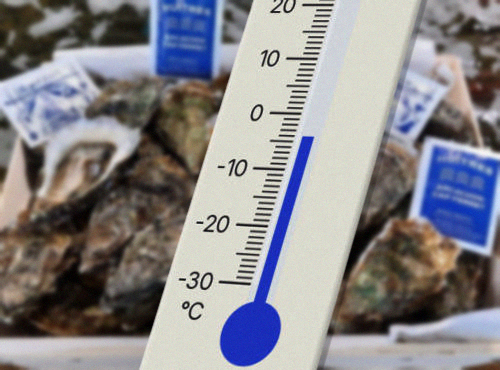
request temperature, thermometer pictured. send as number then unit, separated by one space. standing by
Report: -4 °C
